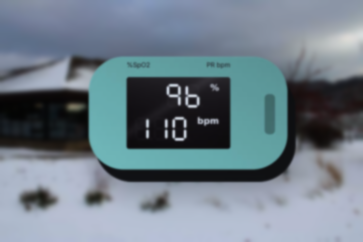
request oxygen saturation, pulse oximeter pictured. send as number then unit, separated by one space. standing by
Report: 96 %
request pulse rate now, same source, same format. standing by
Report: 110 bpm
